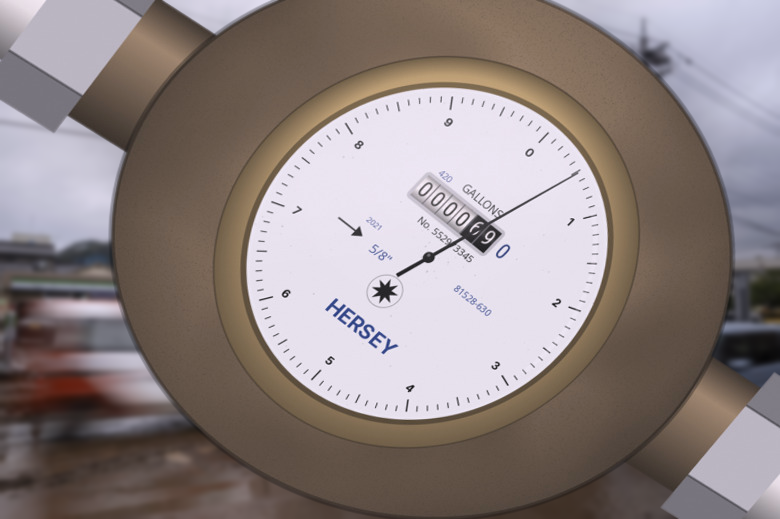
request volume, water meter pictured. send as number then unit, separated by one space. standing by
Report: 690.5 gal
